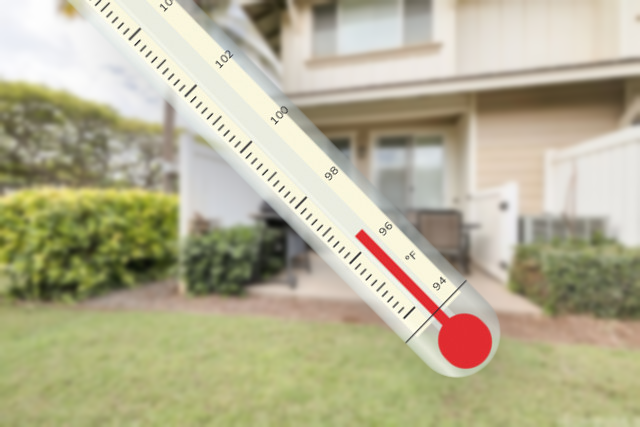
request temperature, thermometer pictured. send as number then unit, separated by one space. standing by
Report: 96.4 °F
